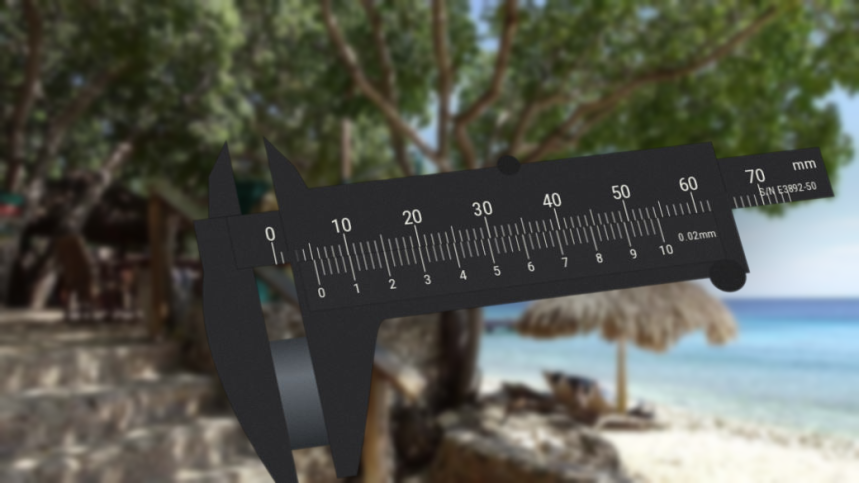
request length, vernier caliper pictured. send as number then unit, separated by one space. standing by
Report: 5.2 mm
